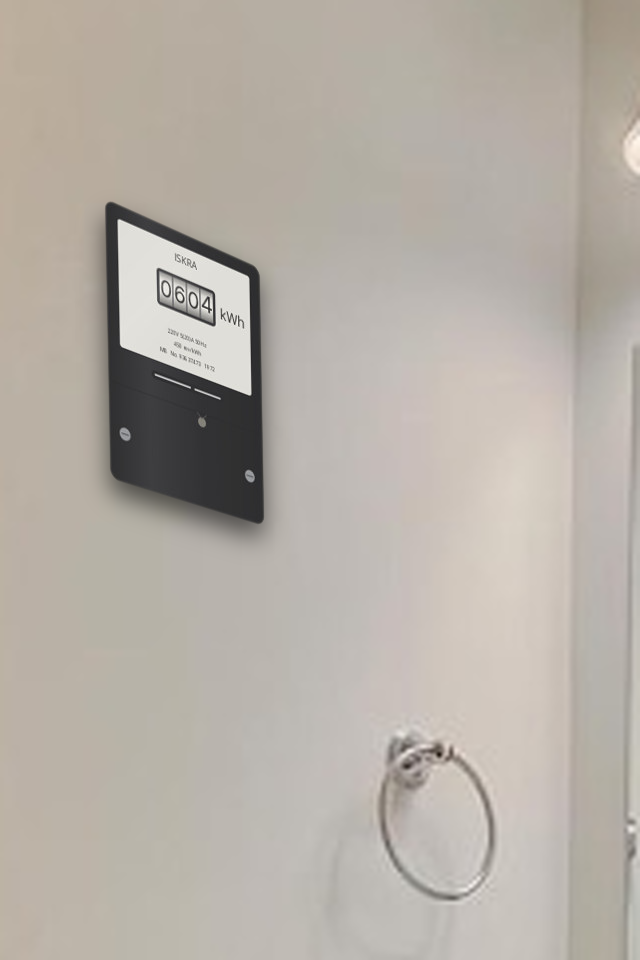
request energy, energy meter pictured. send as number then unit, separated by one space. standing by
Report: 604 kWh
